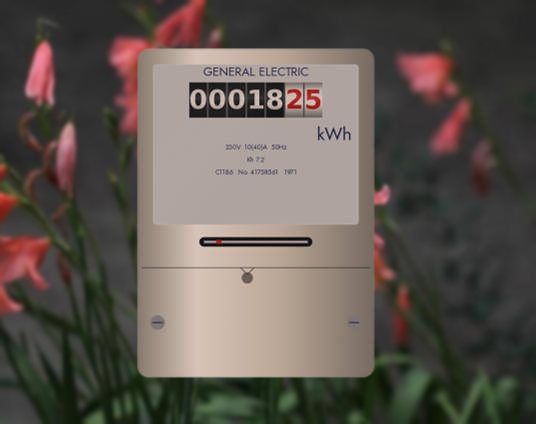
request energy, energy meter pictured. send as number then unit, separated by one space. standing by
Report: 18.25 kWh
